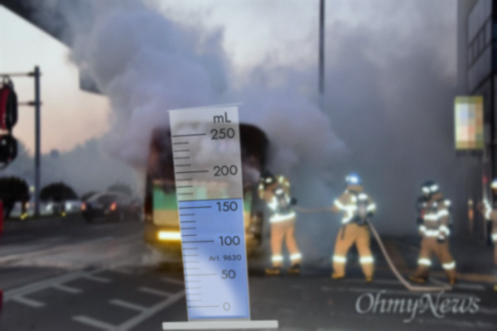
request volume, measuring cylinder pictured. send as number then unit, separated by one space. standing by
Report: 160 mL
